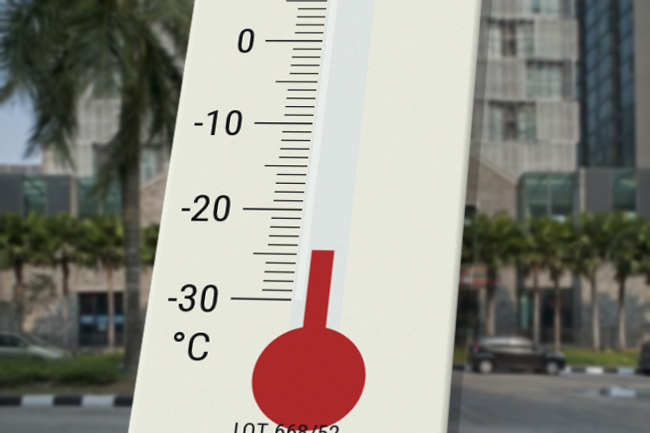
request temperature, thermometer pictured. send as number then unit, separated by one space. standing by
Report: -24.5 °C
